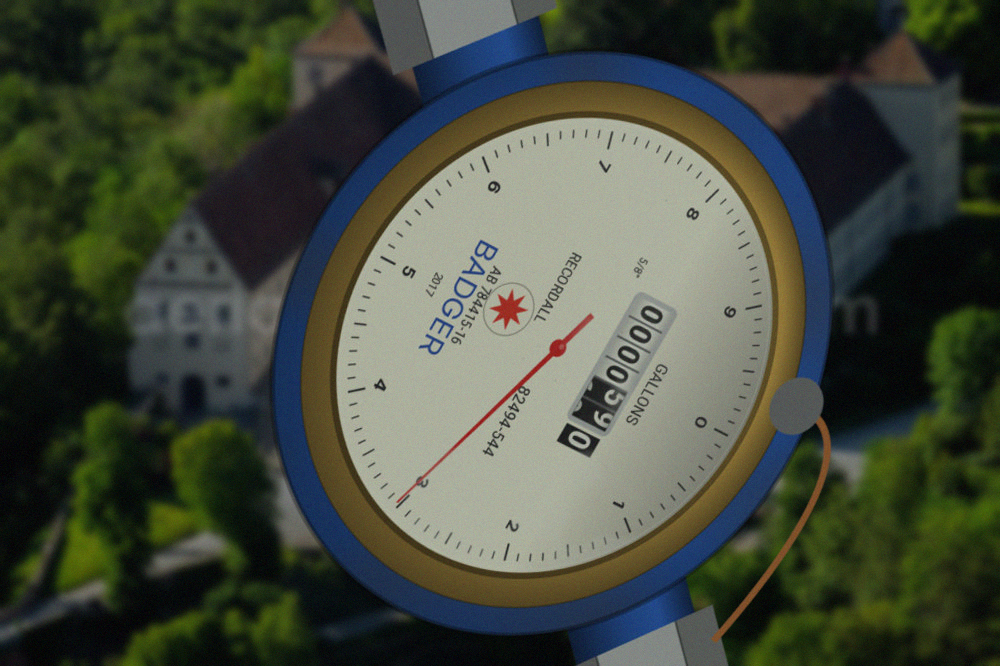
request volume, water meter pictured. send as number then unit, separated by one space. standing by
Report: 593.0 gal
